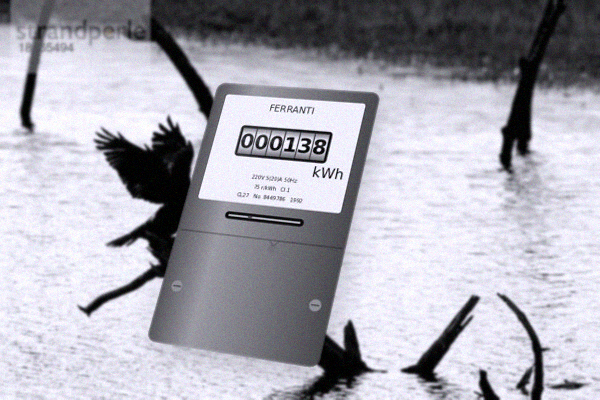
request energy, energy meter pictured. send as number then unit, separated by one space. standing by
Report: 138 kWh
